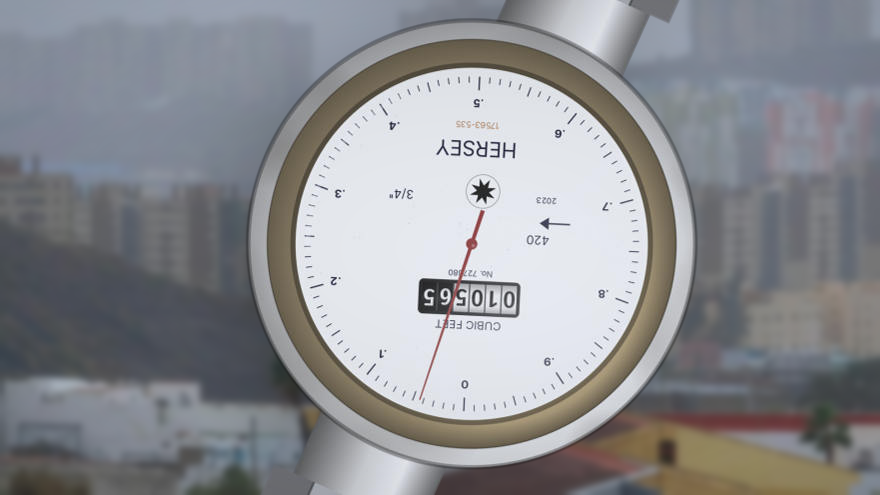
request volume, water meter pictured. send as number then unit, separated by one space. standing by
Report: 10565.04 ft³
